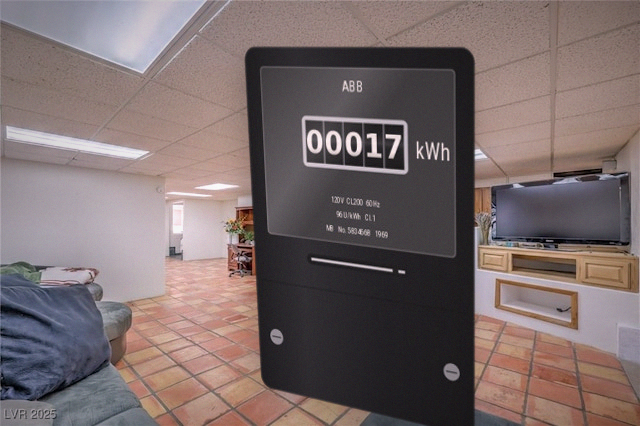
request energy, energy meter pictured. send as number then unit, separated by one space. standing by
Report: 17 kWh
